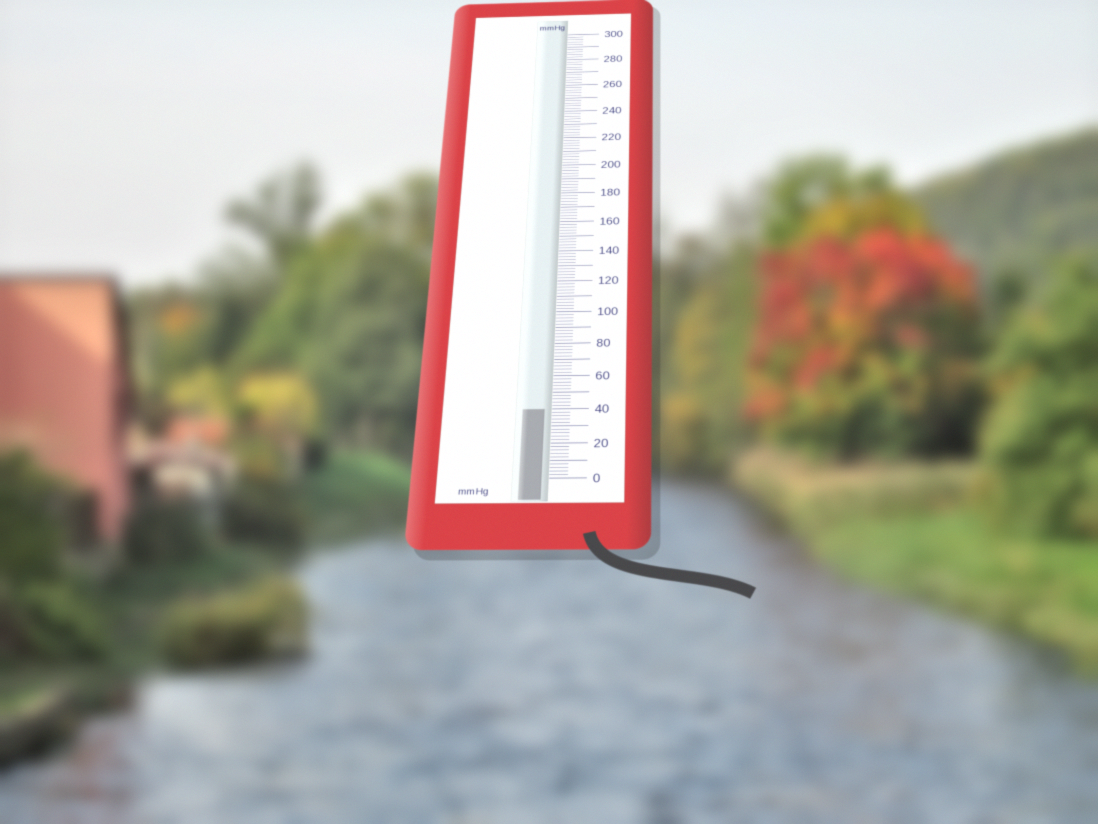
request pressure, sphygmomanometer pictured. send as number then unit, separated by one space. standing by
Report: 40 mmHg
